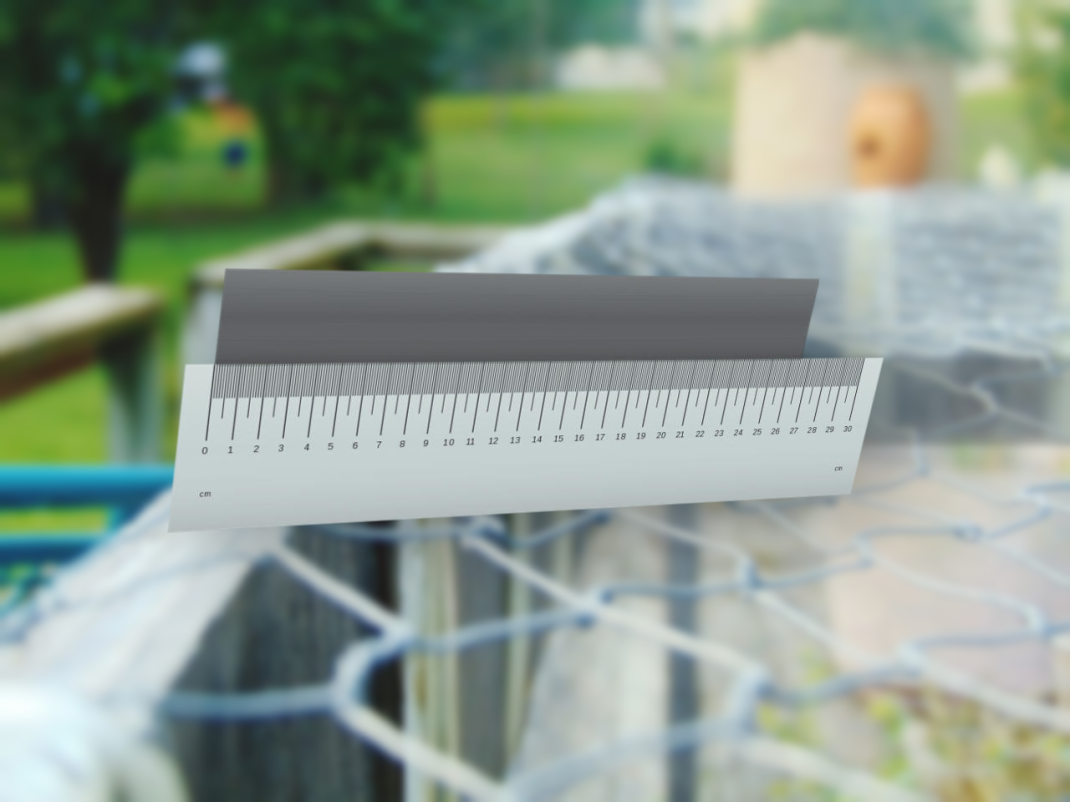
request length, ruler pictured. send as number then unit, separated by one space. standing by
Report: 26.5 cm
